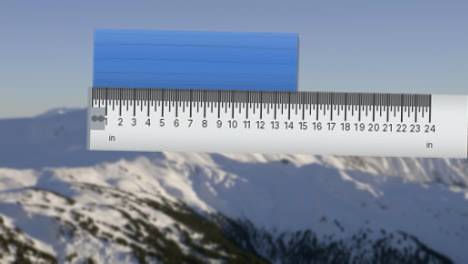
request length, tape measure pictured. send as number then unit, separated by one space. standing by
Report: 14.5 in
